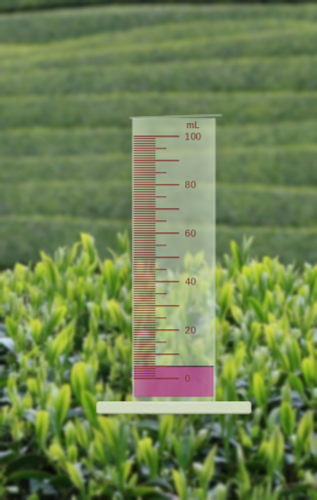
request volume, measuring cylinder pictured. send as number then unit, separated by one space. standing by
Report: 5 mL
